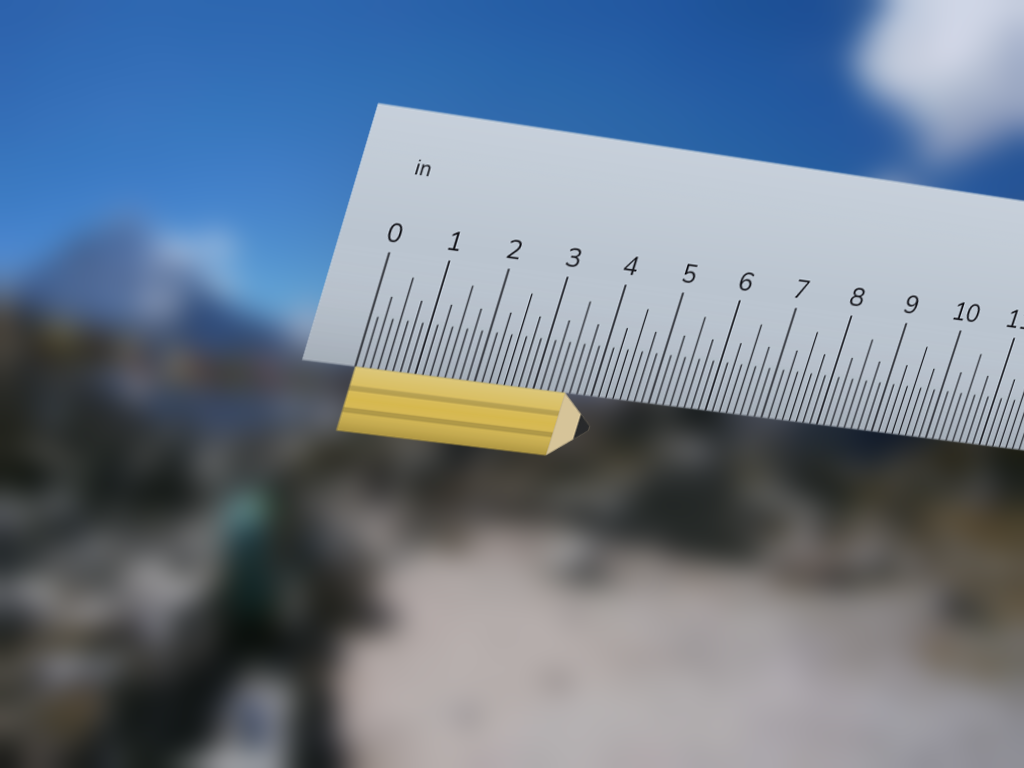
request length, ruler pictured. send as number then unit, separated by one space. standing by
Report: 4.125 in
